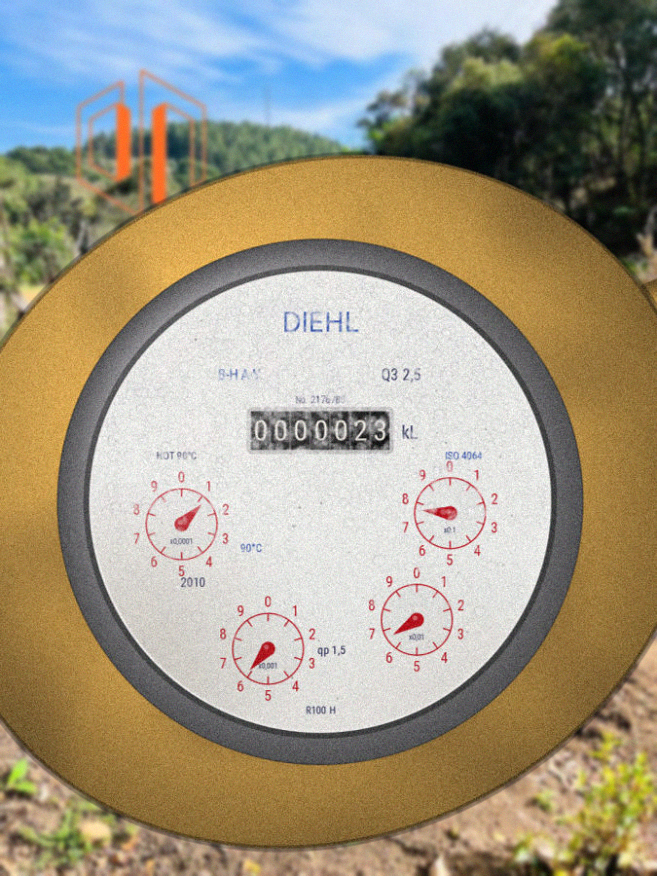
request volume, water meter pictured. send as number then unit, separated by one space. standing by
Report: 23.7661 kL
